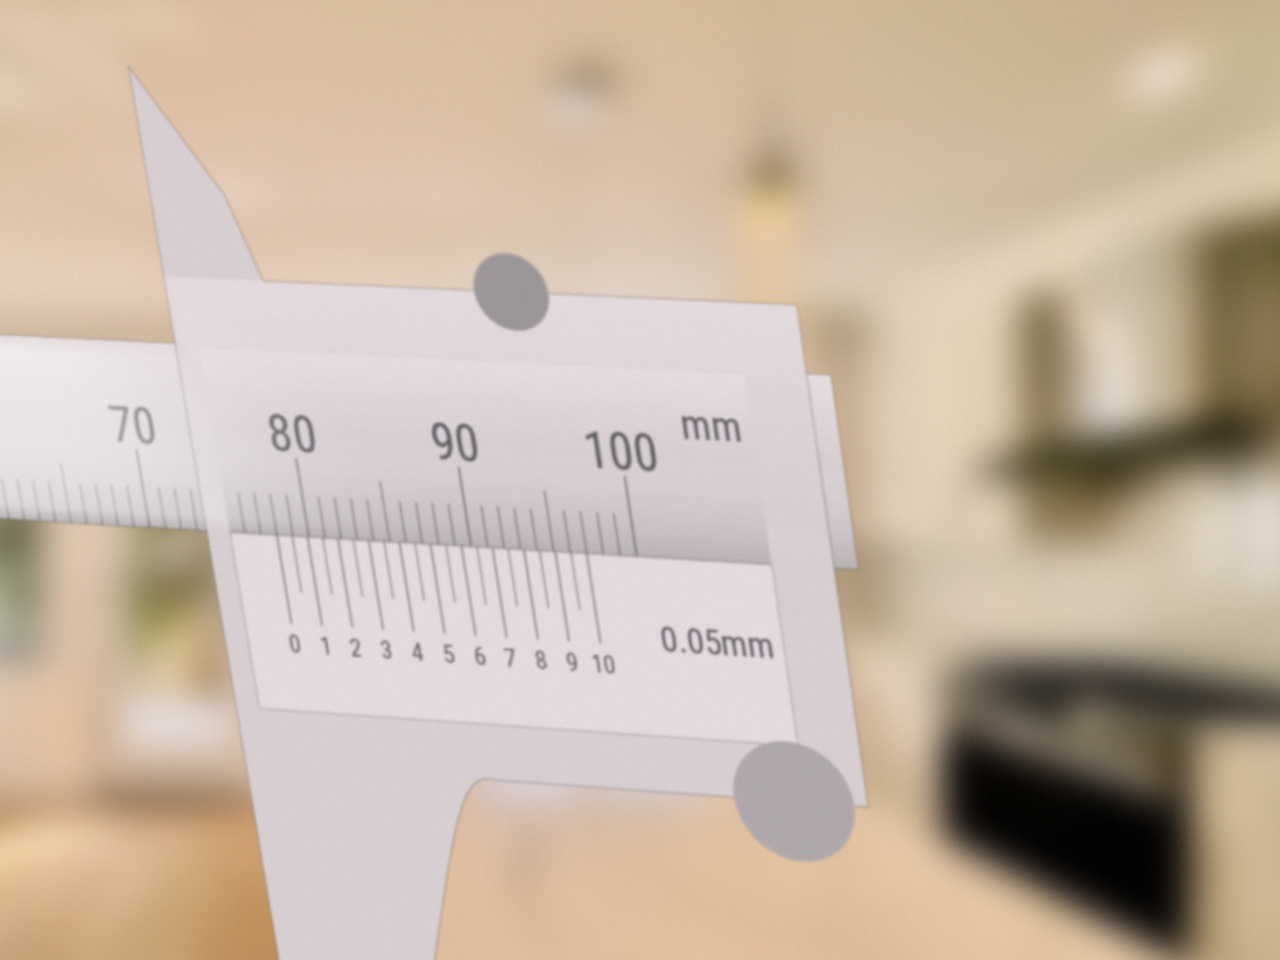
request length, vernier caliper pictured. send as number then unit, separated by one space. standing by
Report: 78.0 mm
